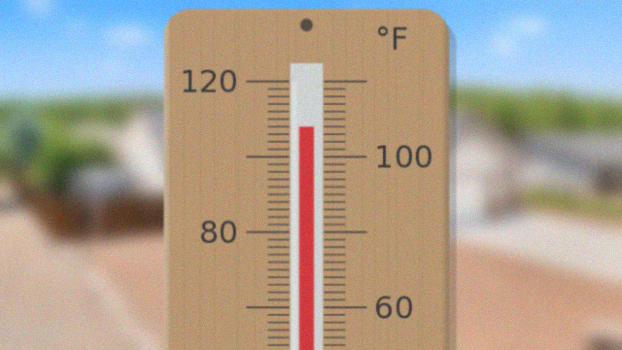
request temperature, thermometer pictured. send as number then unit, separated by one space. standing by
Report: 108 °F
